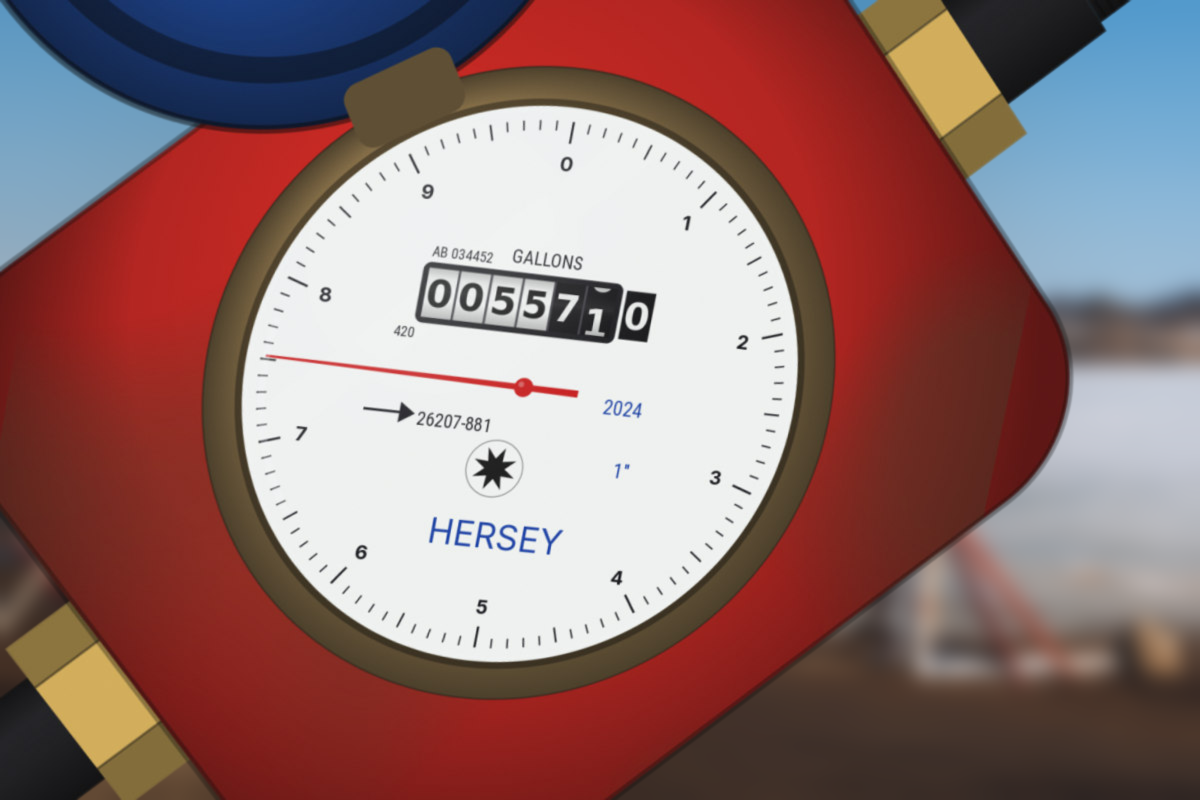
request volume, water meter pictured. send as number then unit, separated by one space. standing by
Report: 55707.5 gal
